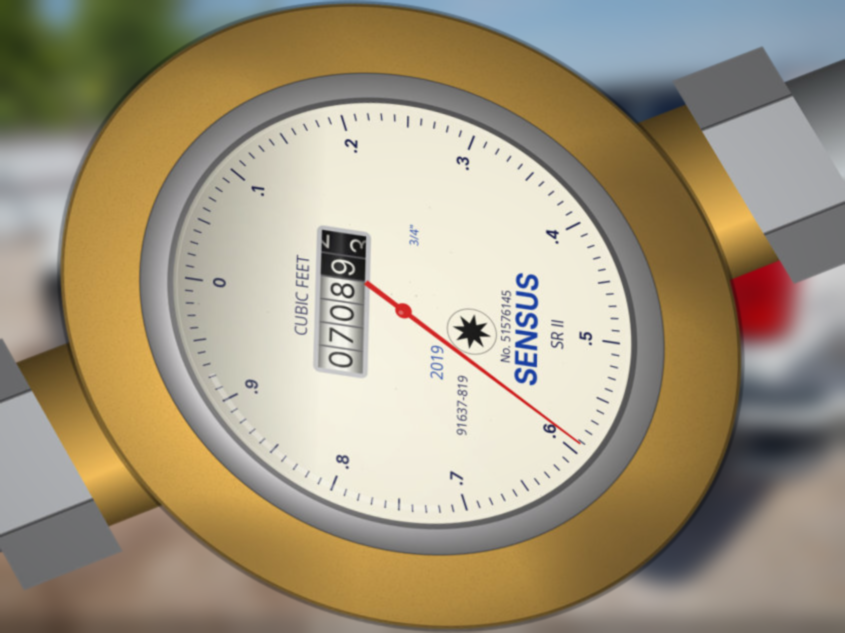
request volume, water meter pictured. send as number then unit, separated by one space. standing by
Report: 70892.59 ft³
